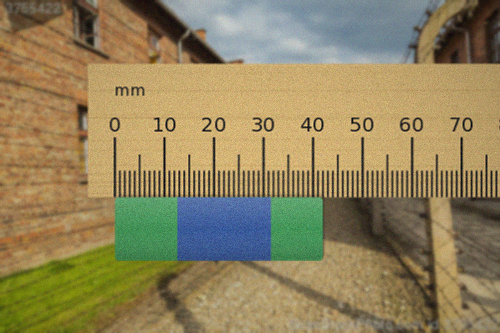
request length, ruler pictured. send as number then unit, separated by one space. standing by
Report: 42 mm
